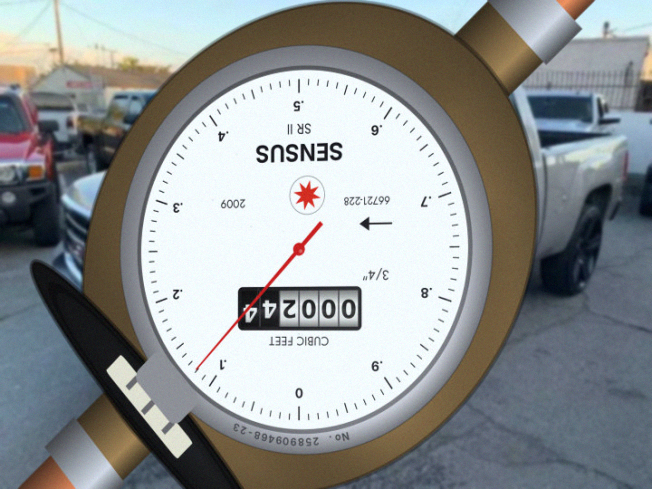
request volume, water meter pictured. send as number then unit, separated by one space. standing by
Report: 244.12 ft³
